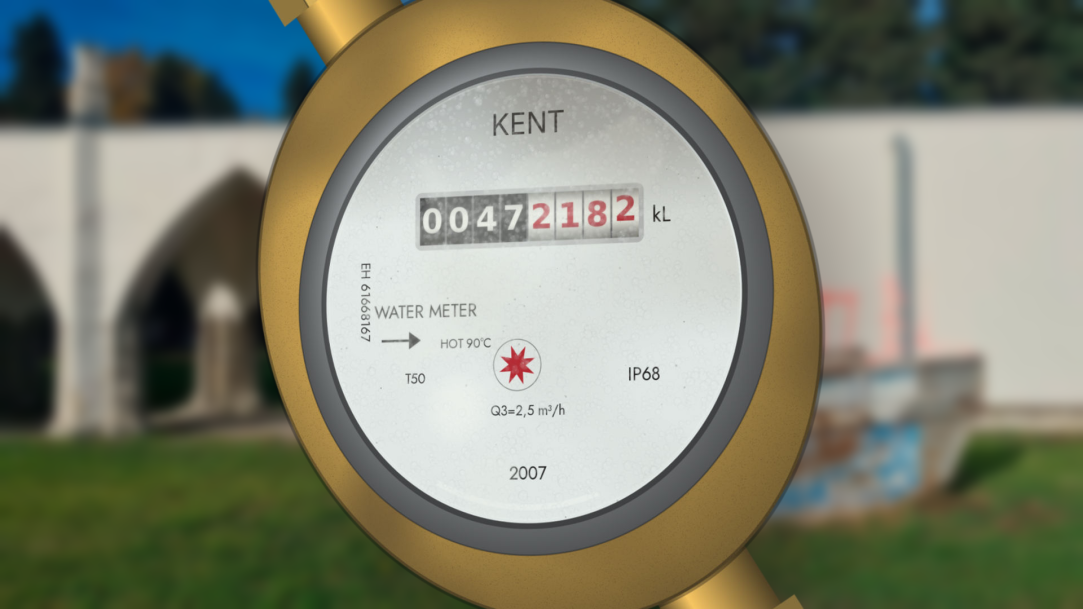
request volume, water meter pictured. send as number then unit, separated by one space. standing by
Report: 47.2182 kL
